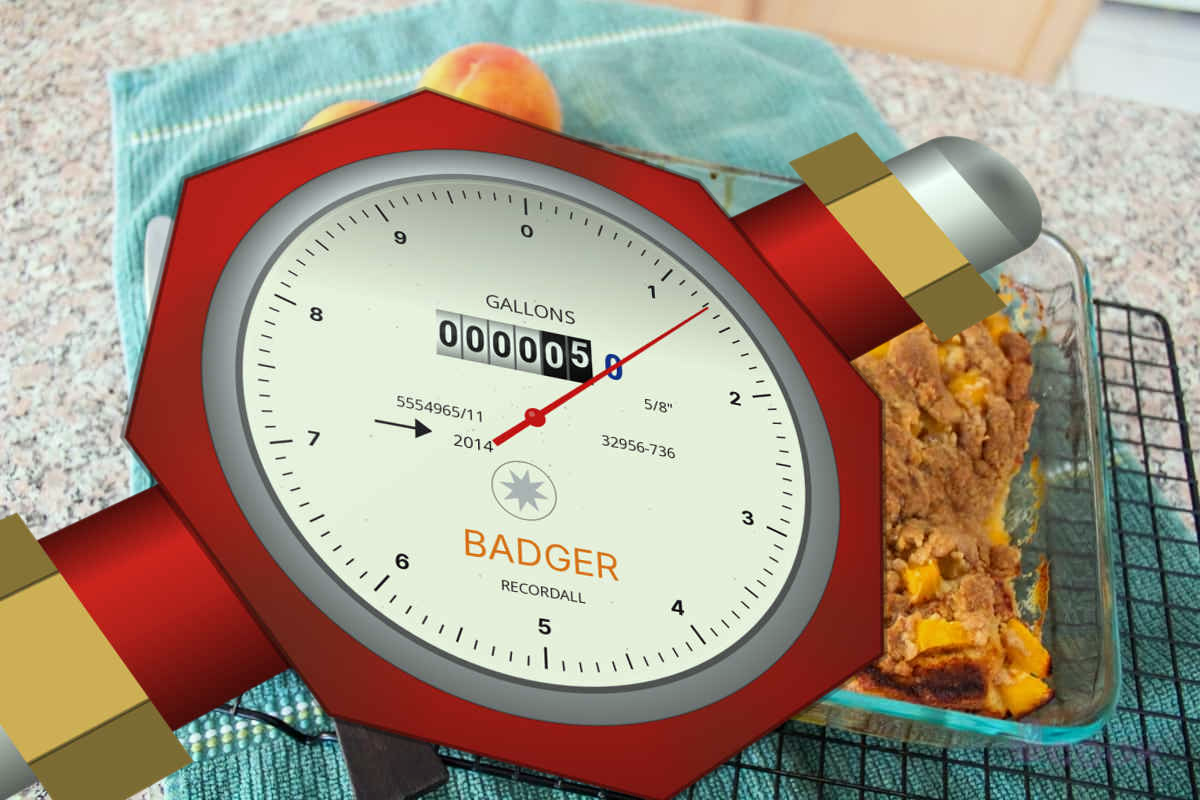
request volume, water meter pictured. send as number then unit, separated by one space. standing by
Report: 51.3 gal
